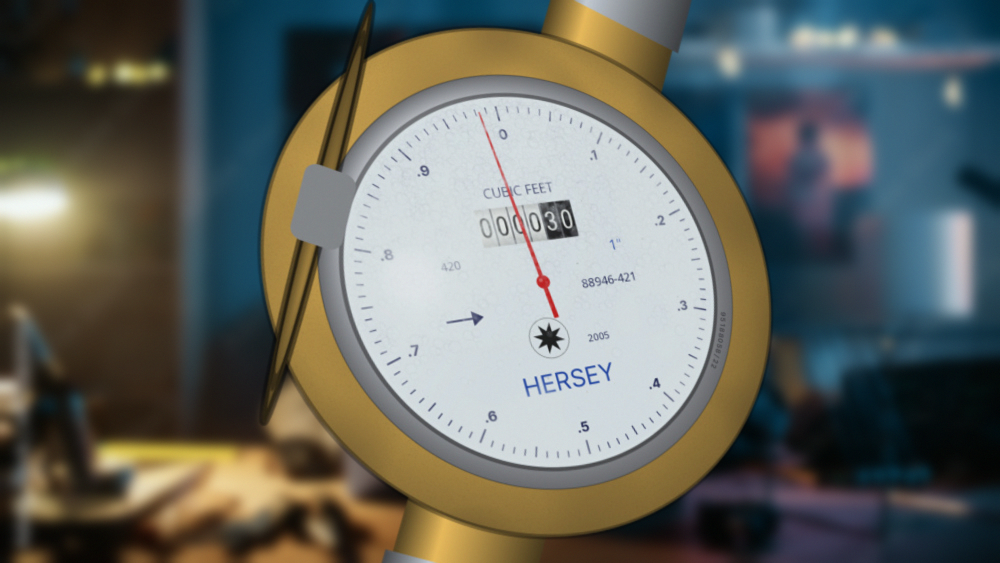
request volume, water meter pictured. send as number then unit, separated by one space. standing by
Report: 29.98 ft³
